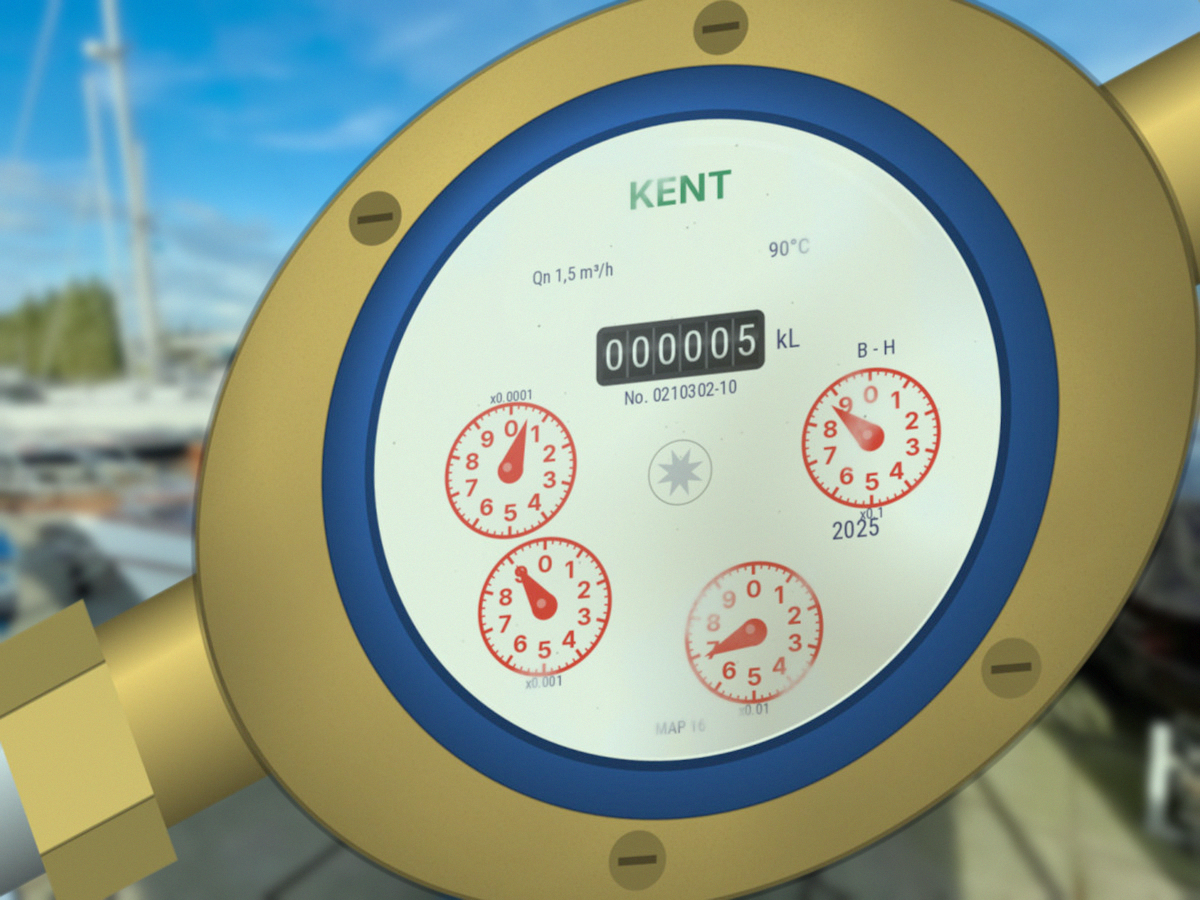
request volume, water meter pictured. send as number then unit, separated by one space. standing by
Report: 5.8690 kL
